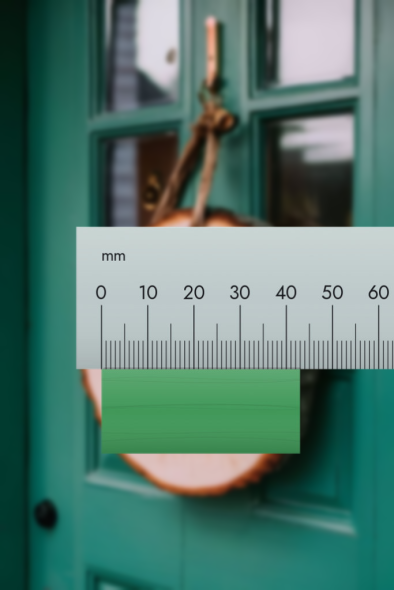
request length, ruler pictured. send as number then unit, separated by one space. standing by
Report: 43 mm
